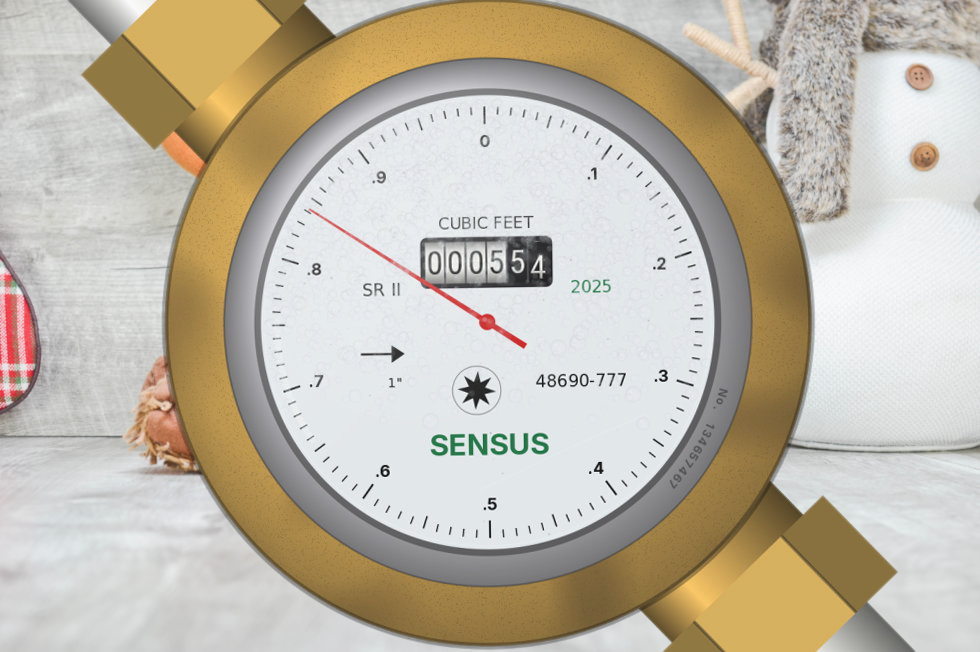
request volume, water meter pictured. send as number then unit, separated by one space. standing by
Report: 553.84 ft³
